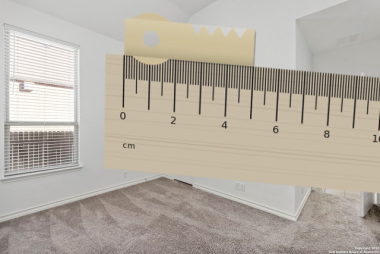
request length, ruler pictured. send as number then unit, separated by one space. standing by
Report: 5 cm
